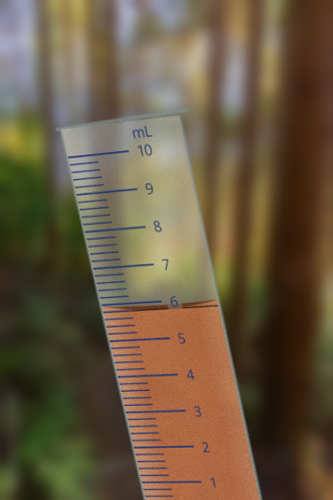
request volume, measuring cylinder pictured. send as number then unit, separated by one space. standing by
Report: 5.8 mL
